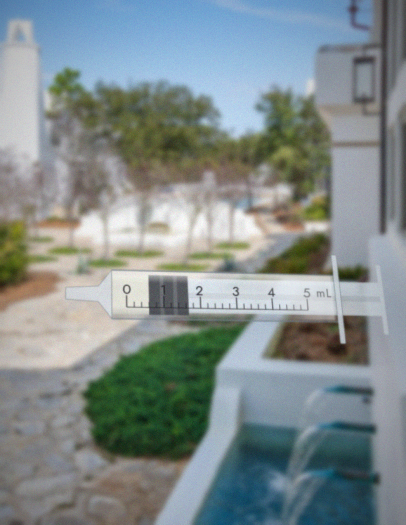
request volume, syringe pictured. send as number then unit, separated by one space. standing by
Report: 0.6 mL
